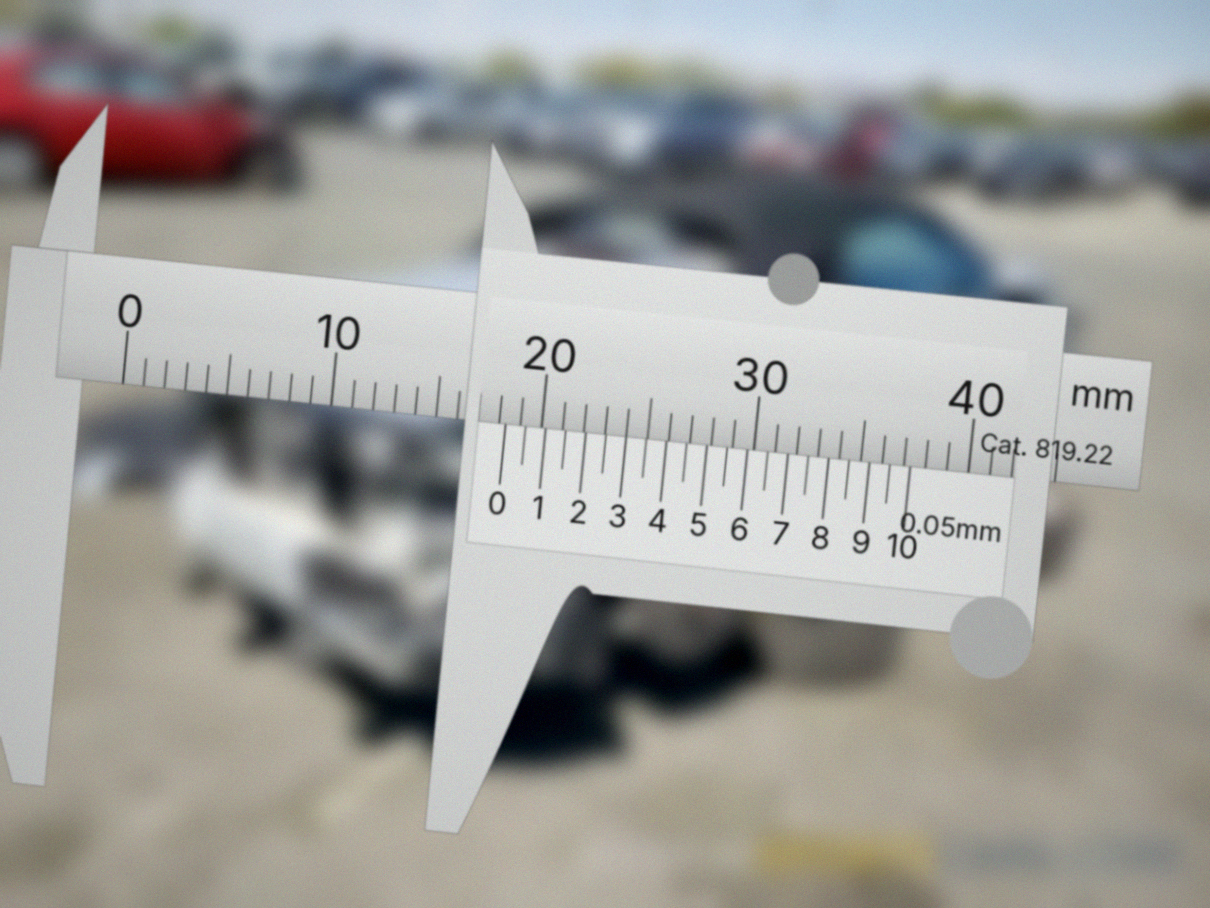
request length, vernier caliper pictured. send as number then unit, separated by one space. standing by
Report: 18.3 mm
